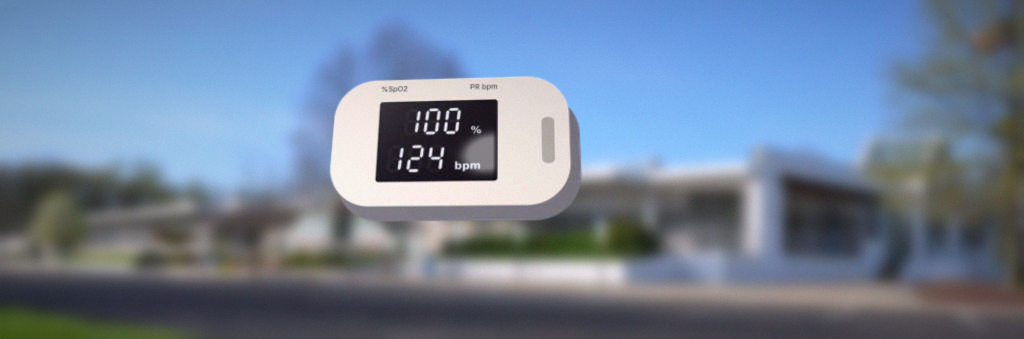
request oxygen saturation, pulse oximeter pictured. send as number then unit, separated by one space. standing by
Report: 100 %
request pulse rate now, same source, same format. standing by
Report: 124 bpm
